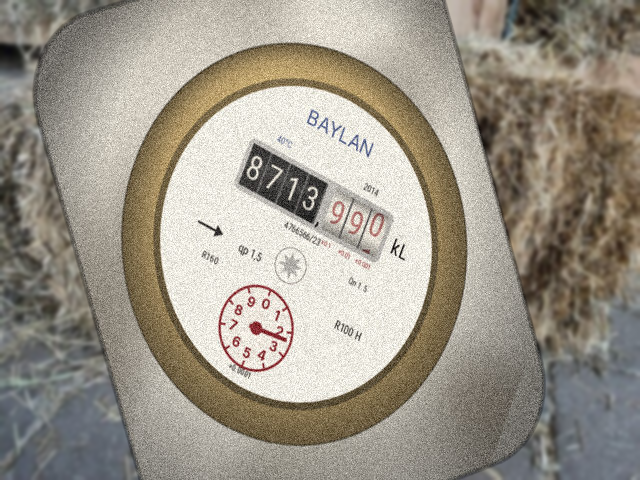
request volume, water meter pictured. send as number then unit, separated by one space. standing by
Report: 8713.9902 kL
